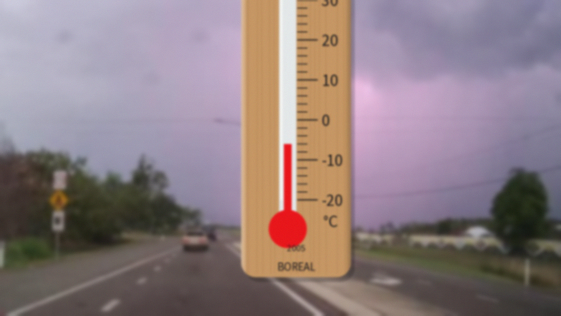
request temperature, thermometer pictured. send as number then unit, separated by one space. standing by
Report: -6 °C
